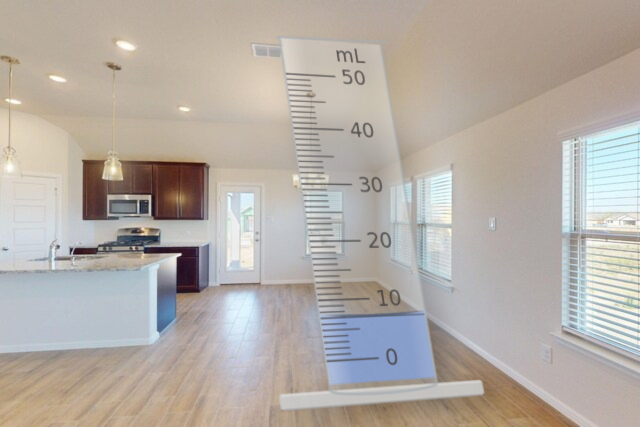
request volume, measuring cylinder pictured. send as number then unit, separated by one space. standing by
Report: 7 mL
